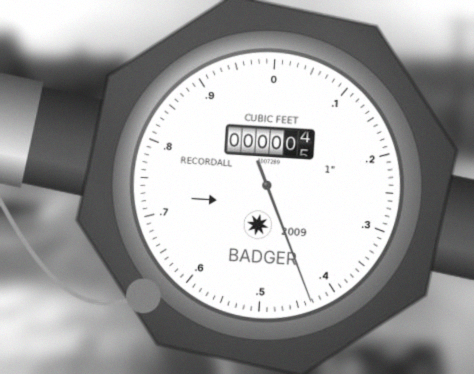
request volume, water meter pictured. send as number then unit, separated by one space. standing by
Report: 4.43 ft³
